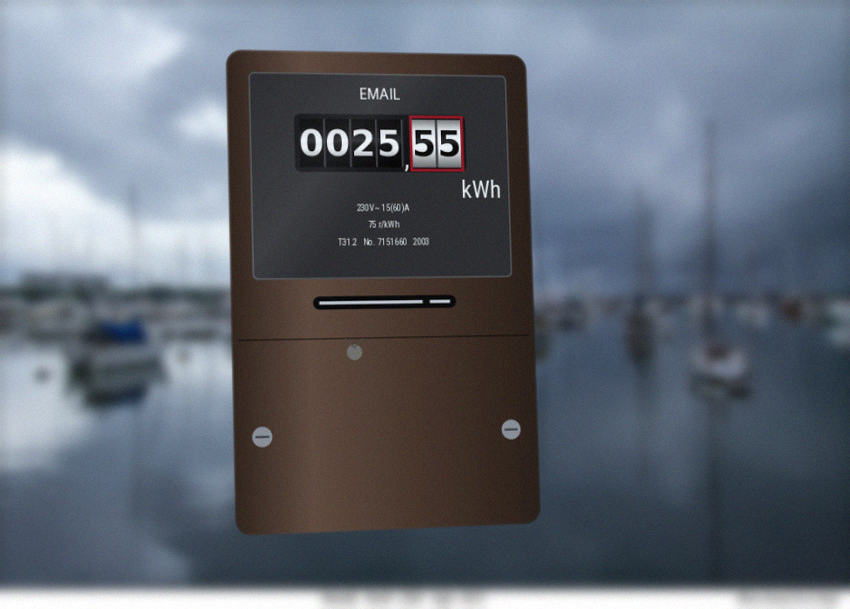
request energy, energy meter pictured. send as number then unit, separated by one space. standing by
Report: 25.55 kWh
